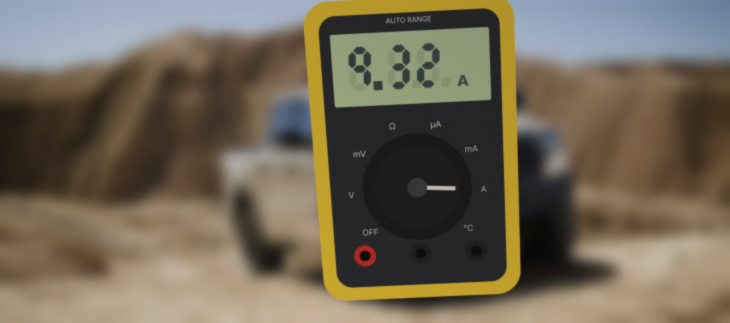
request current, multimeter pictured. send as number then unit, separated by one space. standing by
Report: 9.32 A
